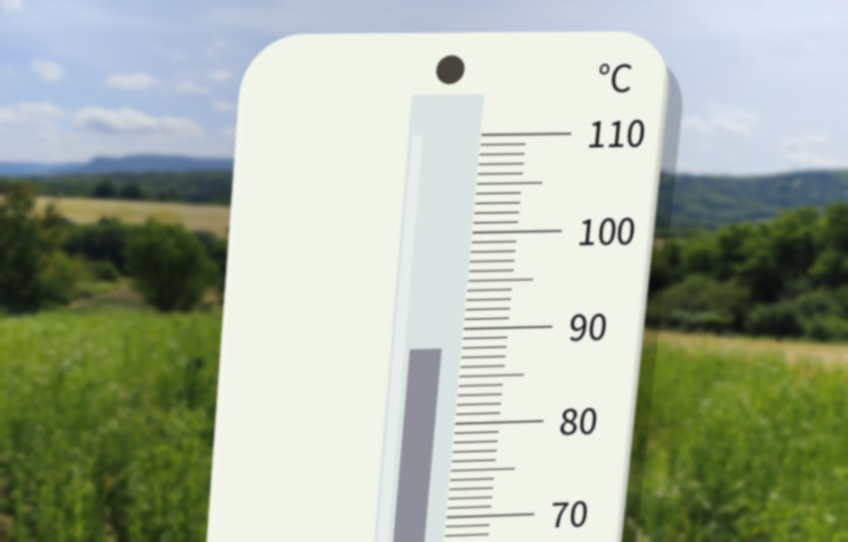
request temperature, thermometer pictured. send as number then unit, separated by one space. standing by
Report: 88 °C
